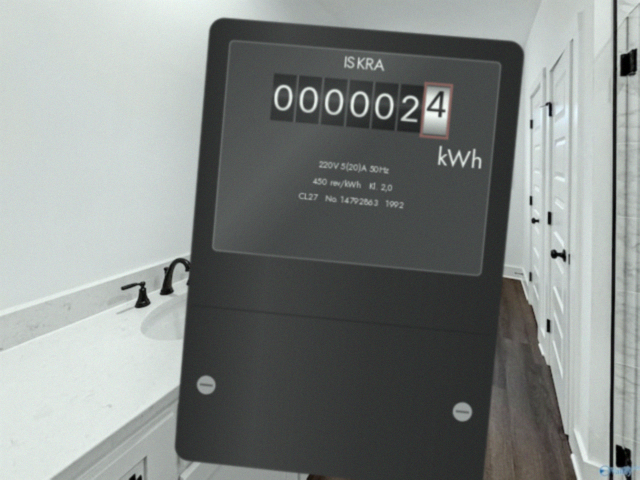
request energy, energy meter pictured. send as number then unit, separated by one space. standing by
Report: 2.4 kWh
